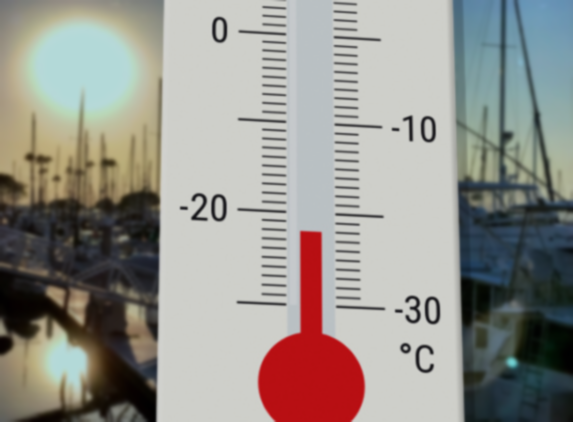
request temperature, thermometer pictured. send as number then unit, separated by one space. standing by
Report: -22 °C
